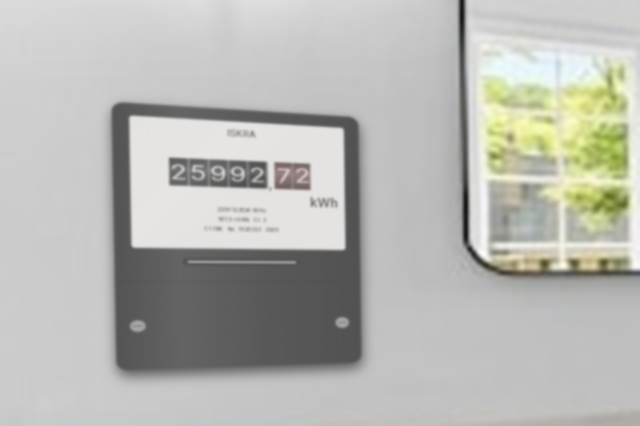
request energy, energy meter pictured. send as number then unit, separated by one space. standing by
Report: 25992.72 kWh
